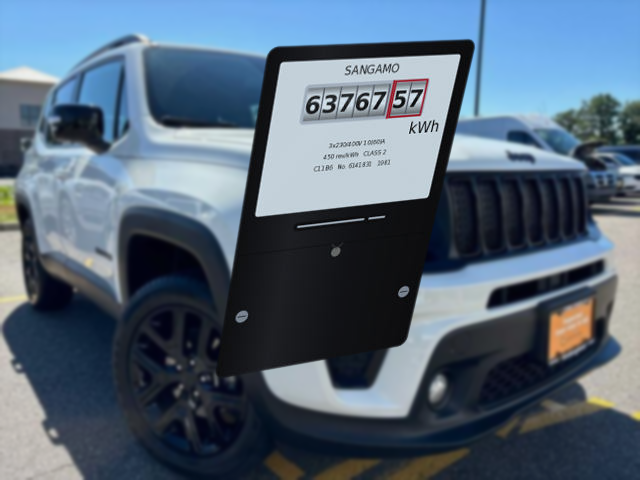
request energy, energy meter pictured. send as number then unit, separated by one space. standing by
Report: 63767.57 kWh
